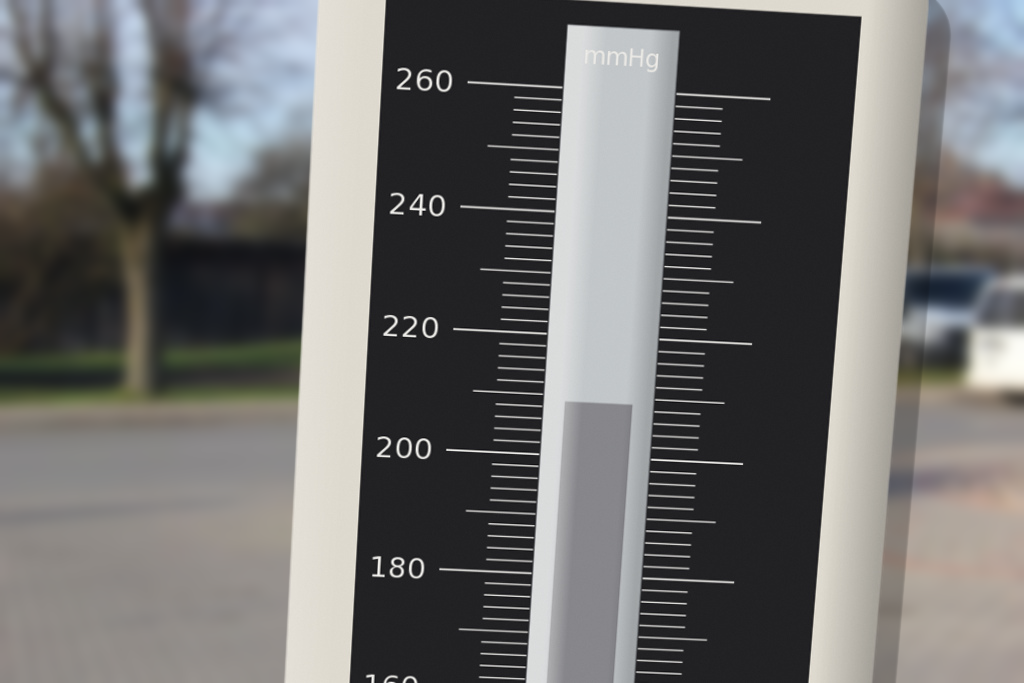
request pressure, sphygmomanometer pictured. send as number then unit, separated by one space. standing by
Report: 209 mmHg
